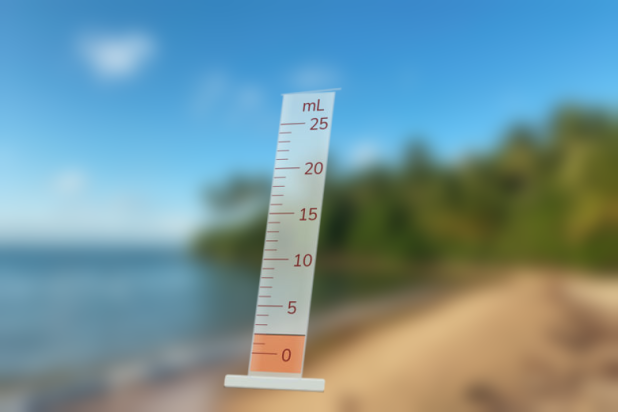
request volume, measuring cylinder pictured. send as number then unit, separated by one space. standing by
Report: 2 mL
